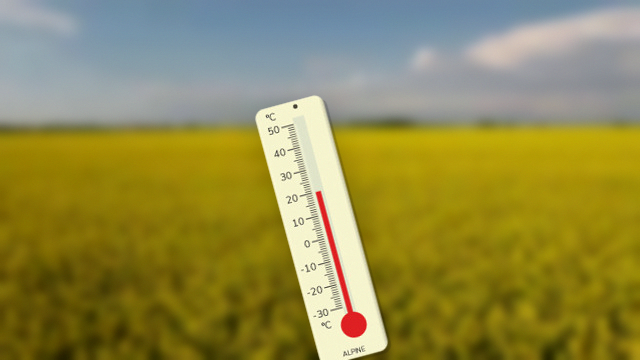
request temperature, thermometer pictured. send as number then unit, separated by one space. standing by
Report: 20 °C
